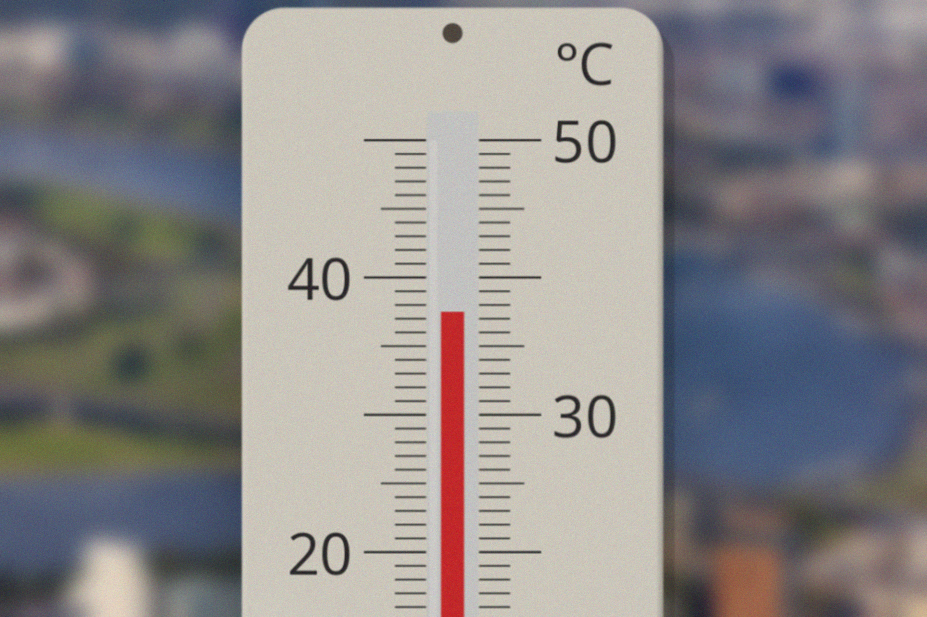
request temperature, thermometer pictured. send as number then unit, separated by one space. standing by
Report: 37.5 °C
